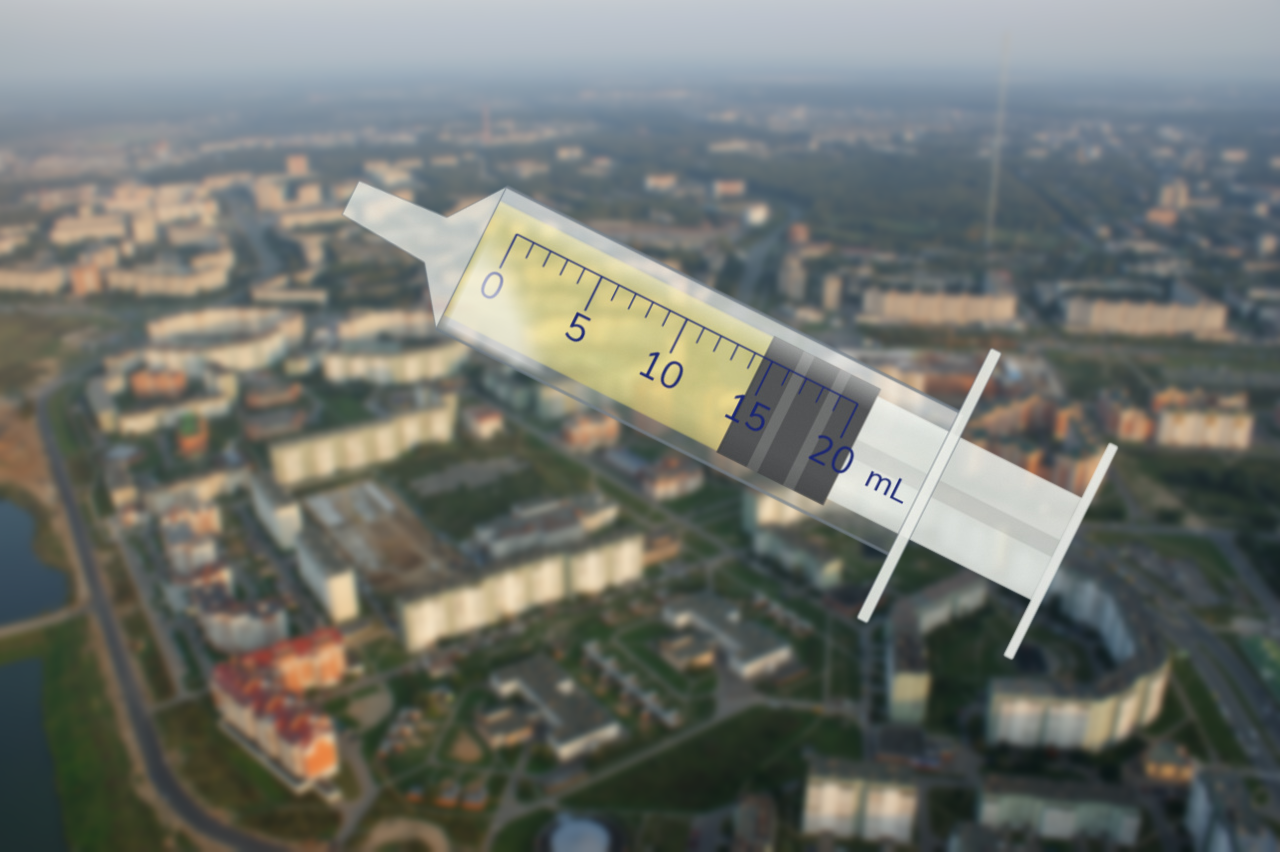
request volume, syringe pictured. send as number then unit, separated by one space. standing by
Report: 14.5 mL
